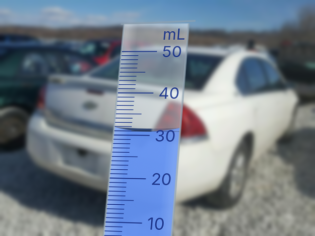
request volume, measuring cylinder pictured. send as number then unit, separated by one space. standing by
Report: 31 mL
